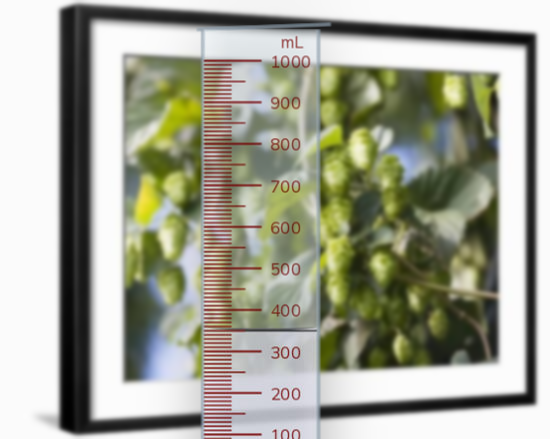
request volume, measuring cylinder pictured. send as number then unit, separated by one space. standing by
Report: 350 mL
